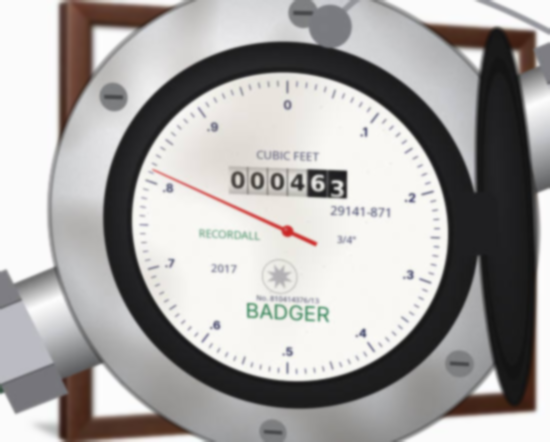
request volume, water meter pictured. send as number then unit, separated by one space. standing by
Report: 462.81 ft³
